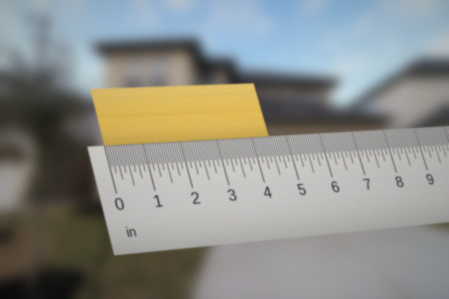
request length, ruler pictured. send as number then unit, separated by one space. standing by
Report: 4.5 in
